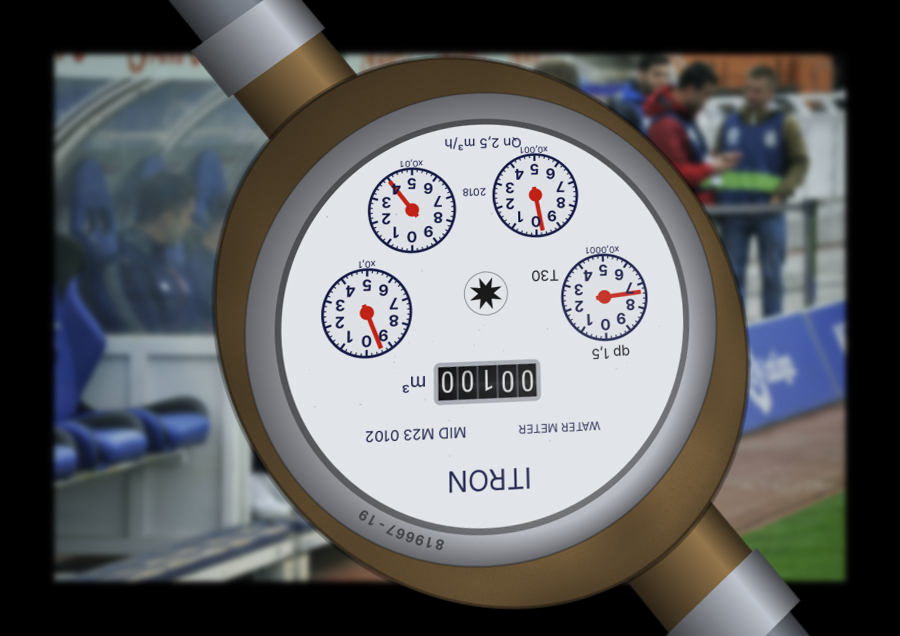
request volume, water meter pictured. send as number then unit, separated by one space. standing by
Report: 99.9397 m³
